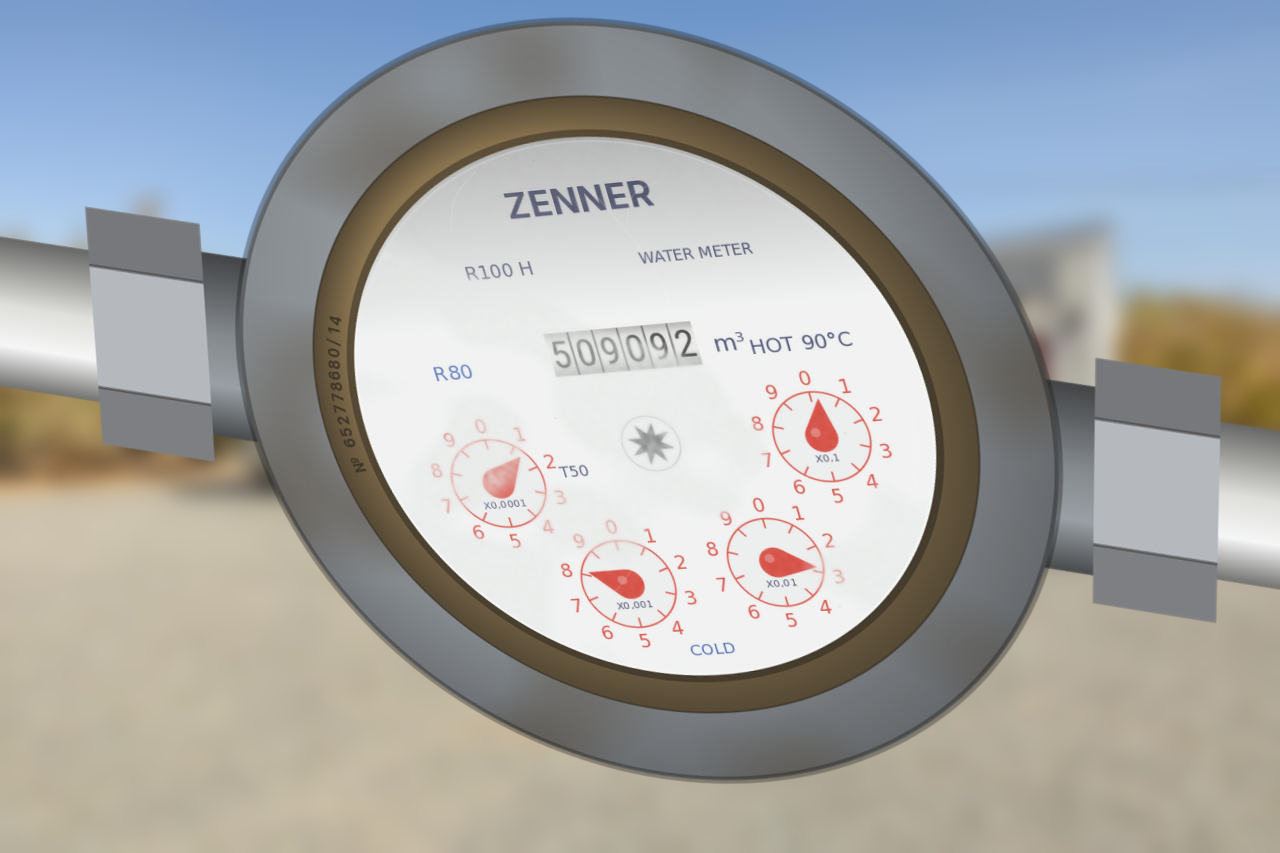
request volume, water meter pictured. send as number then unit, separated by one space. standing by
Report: 509092.0281 m³
